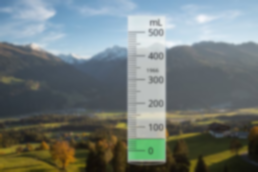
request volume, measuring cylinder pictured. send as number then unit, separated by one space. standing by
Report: 50 mL
